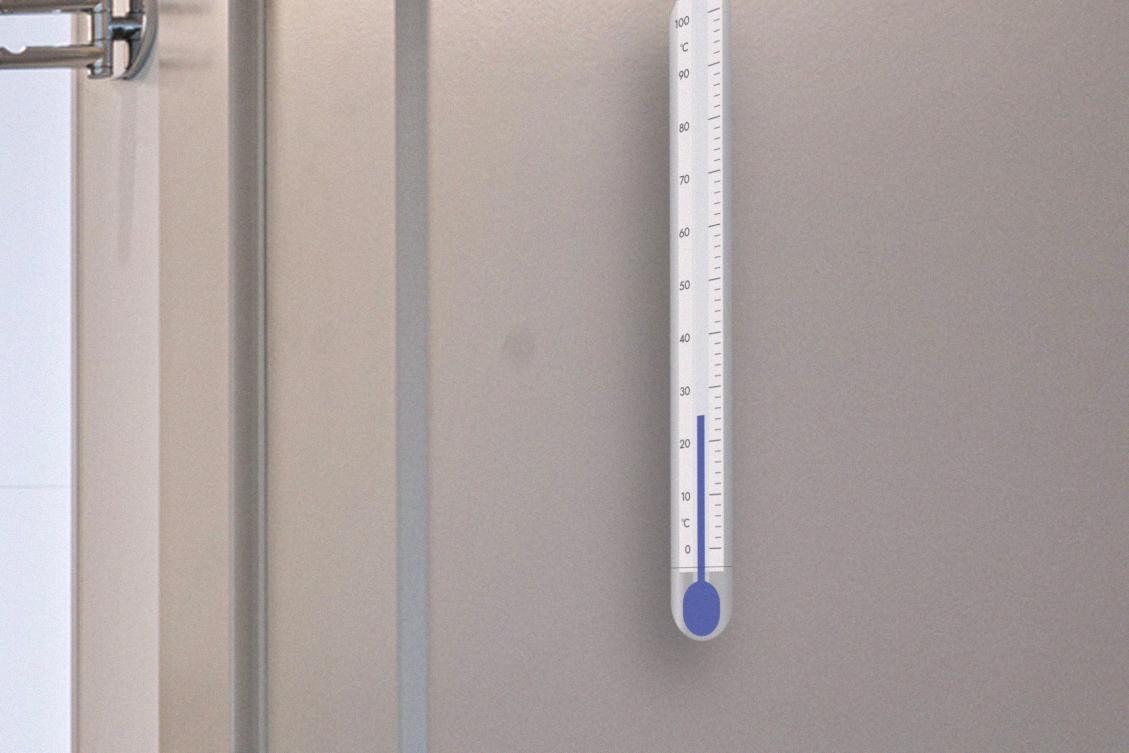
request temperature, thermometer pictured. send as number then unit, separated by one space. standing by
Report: 25 °C
